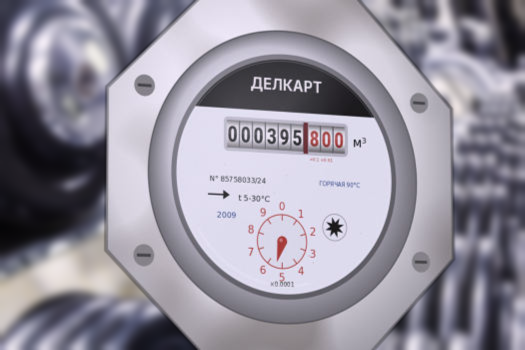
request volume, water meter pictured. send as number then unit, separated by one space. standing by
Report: 395.8005 m³
